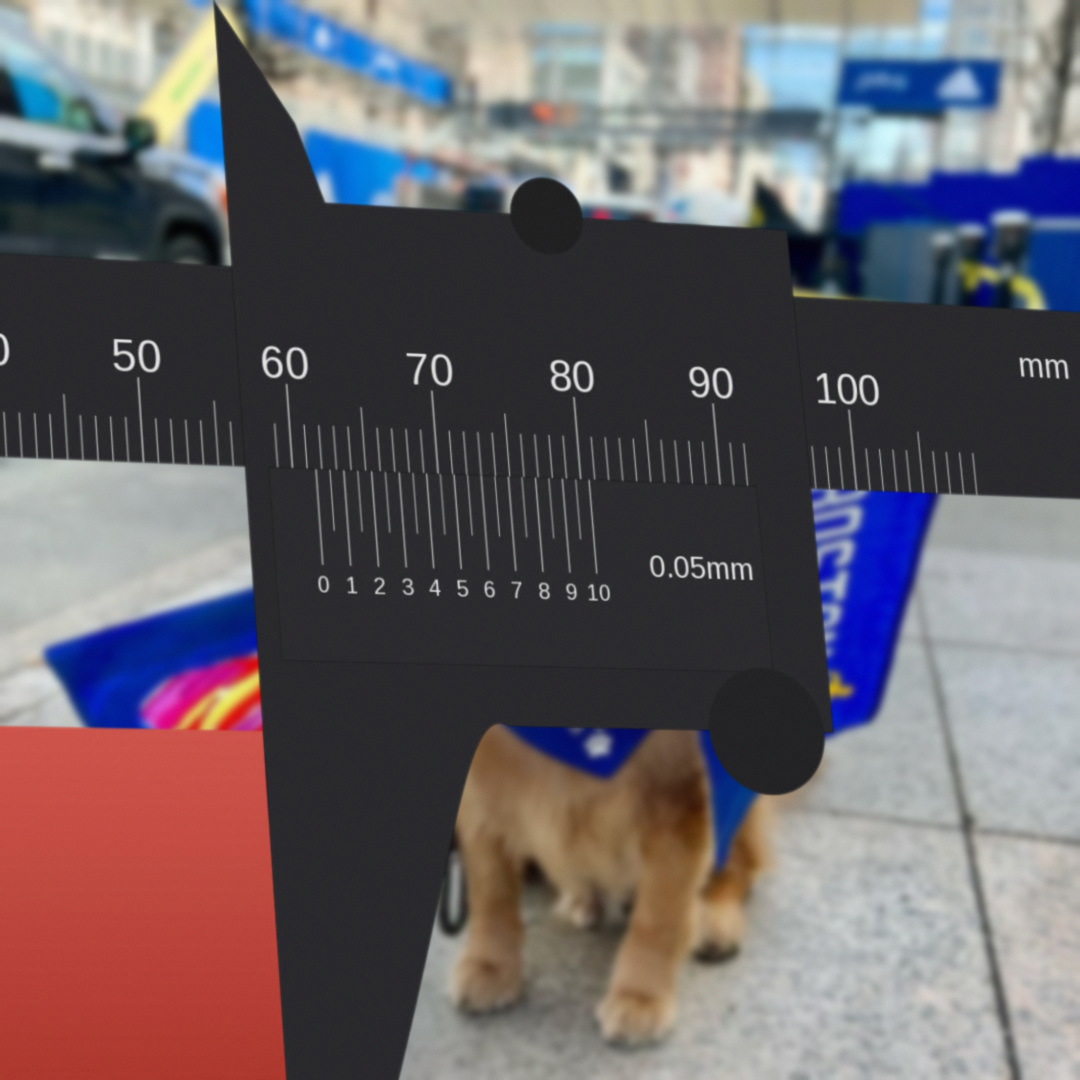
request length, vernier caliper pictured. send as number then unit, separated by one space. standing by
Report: 61.6 mm
